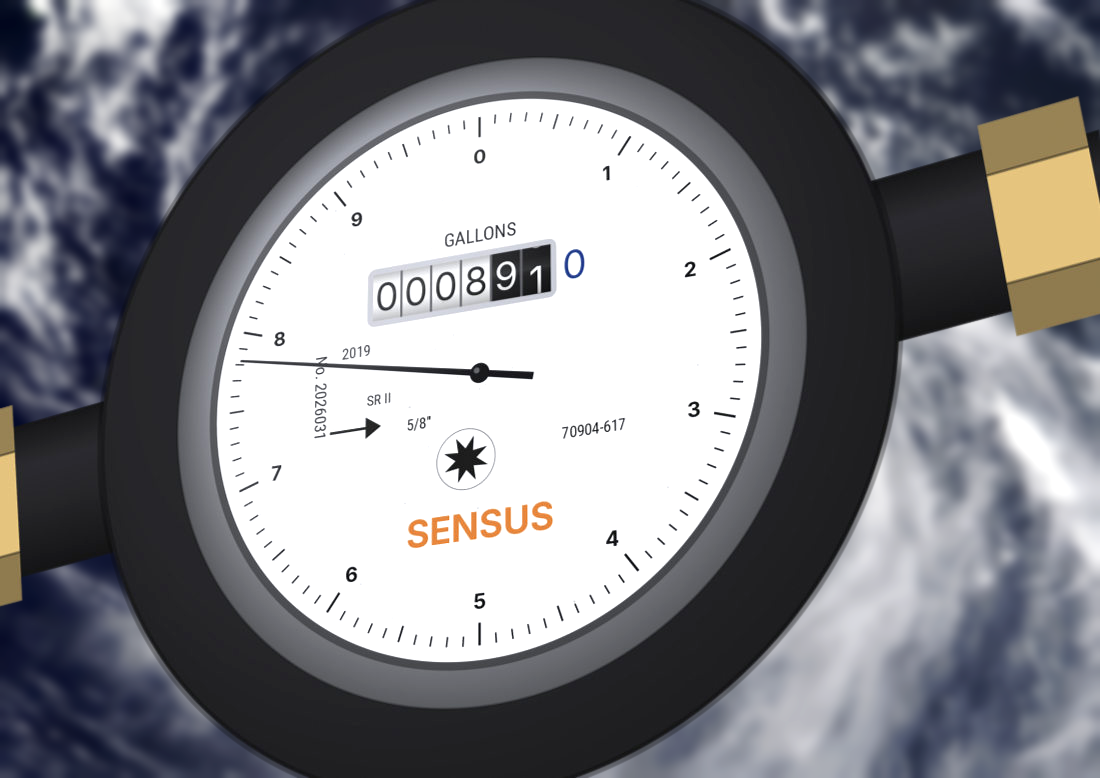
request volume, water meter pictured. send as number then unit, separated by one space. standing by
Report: 8907.8 gal
